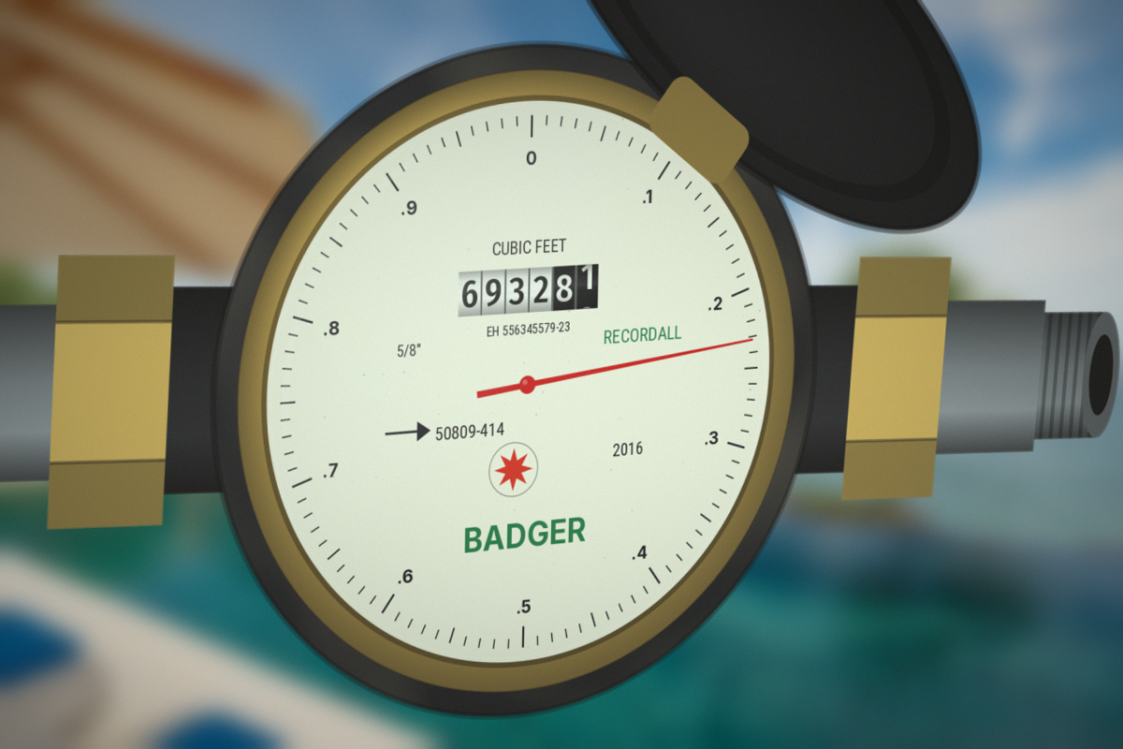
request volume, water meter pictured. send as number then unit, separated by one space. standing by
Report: 693281.23 ft³
